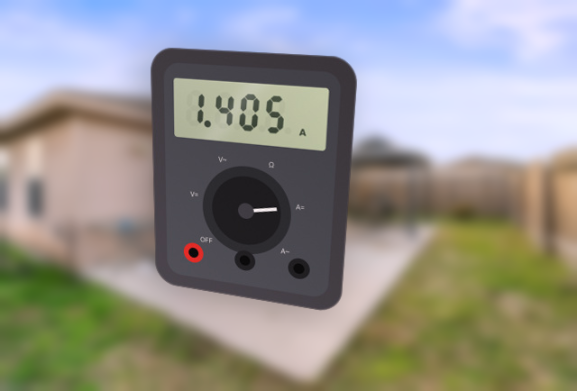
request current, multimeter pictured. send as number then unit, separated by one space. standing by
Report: 1.405 A
